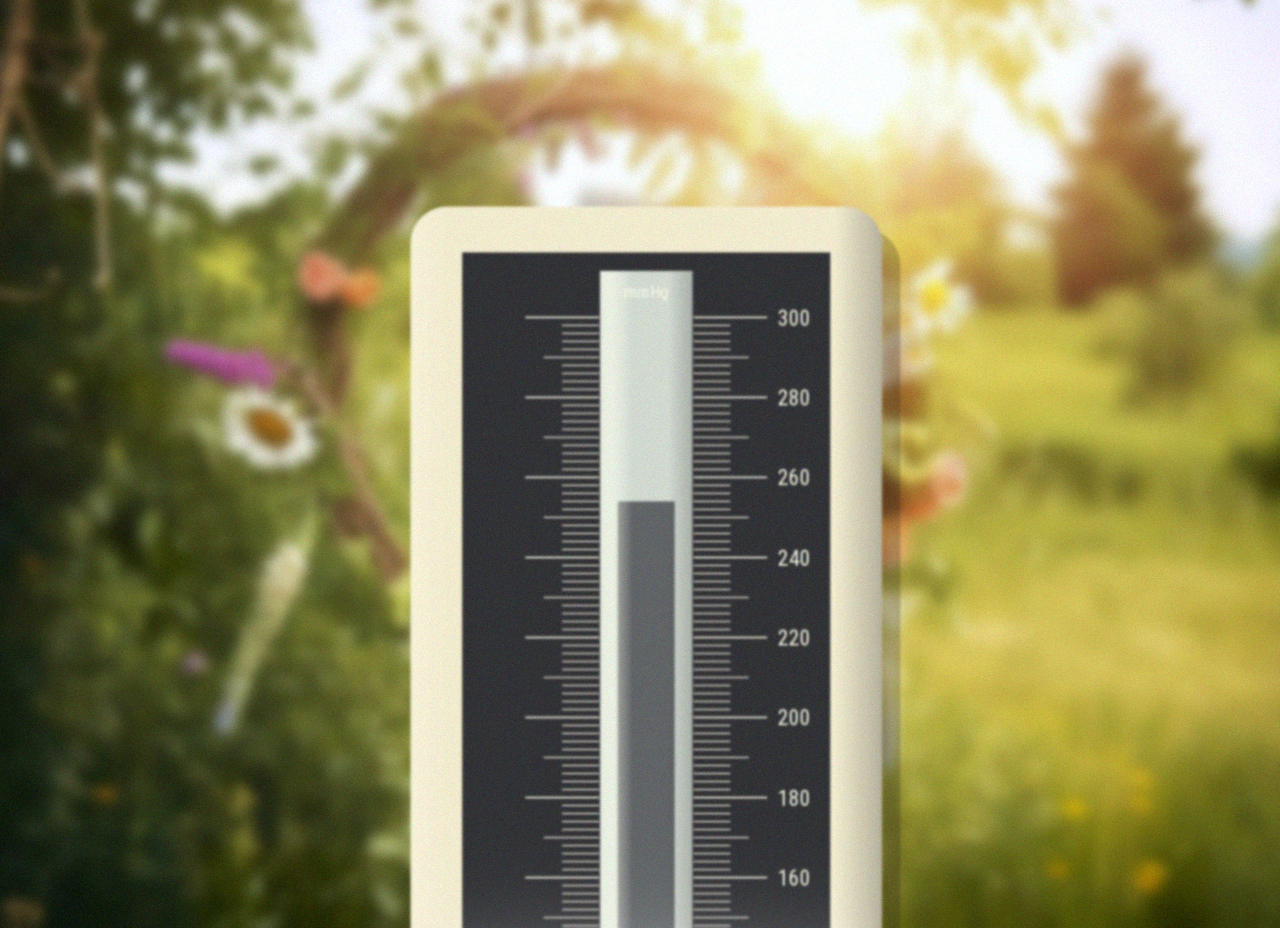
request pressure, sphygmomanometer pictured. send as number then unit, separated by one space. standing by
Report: 254 mmHg
